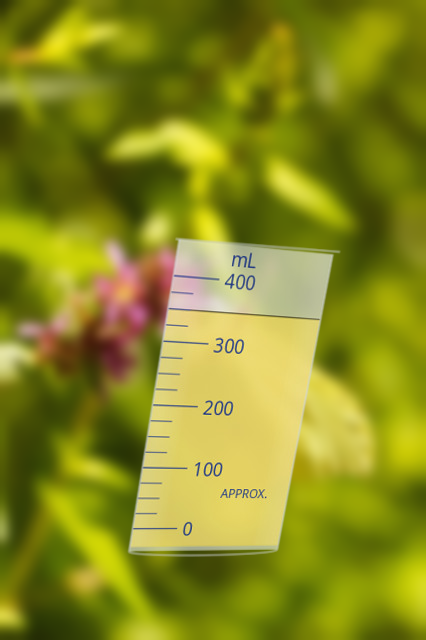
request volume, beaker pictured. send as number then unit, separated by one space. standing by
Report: 350 mL
